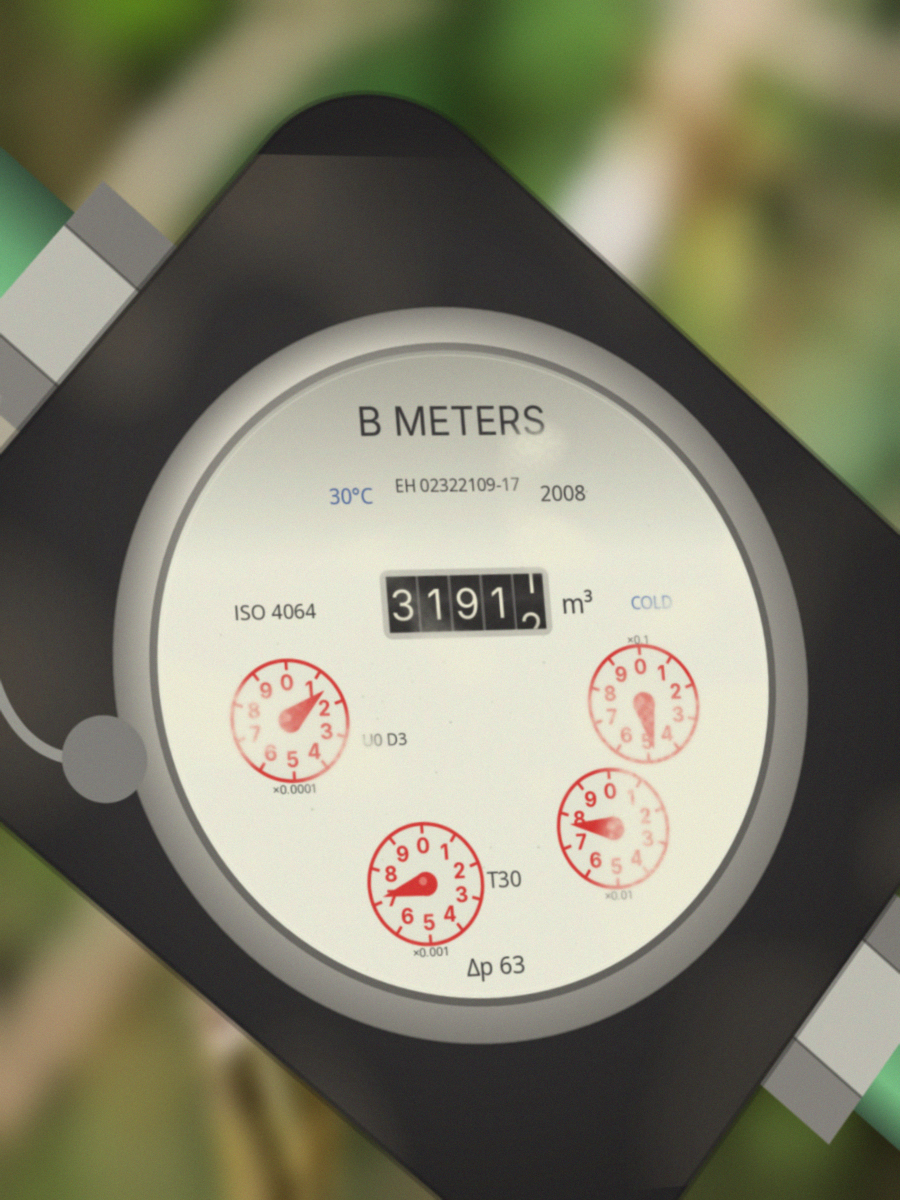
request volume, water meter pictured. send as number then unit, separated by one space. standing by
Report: 31911.4771 m³
